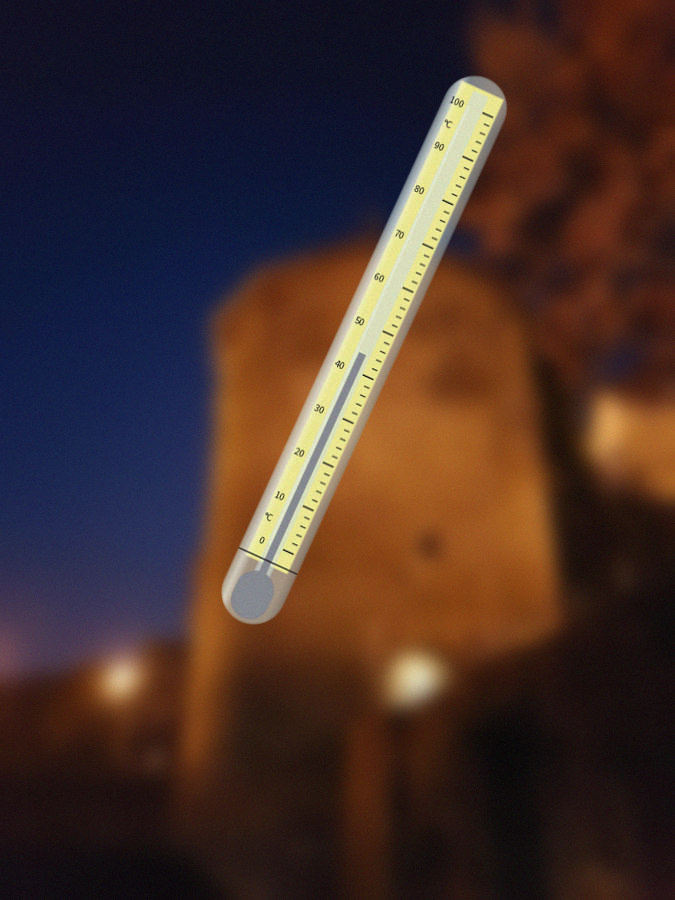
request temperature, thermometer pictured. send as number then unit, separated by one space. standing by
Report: 44 °C
